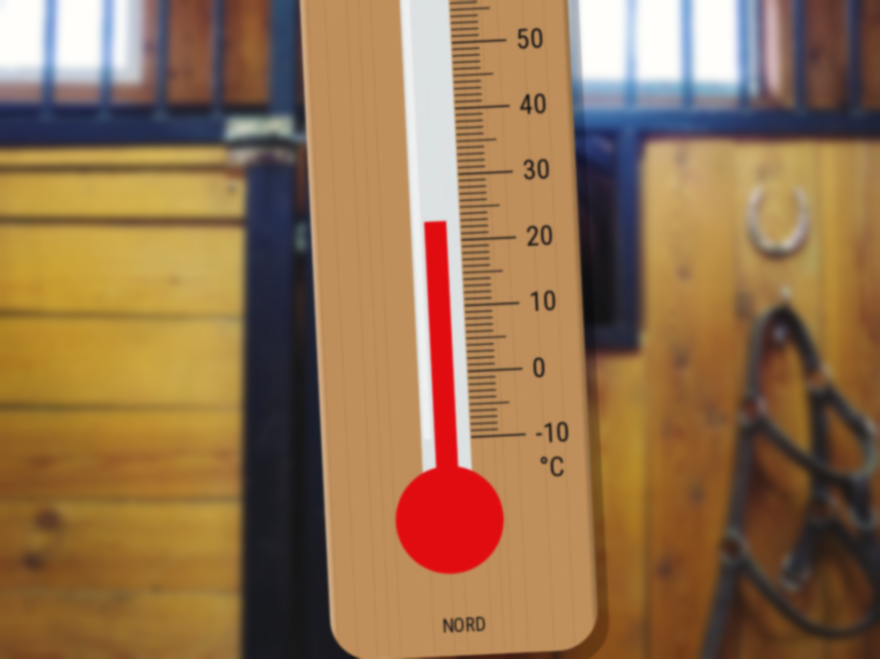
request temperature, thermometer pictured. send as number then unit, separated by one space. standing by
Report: 23 °C
